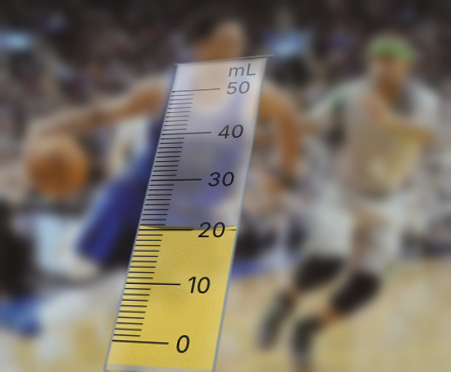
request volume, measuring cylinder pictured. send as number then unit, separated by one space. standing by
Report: 20 mL
